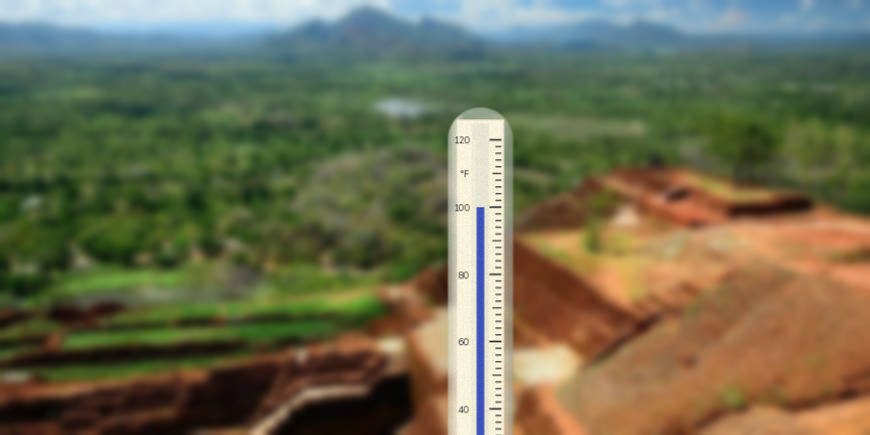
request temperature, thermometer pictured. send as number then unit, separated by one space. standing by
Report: 100 °F
